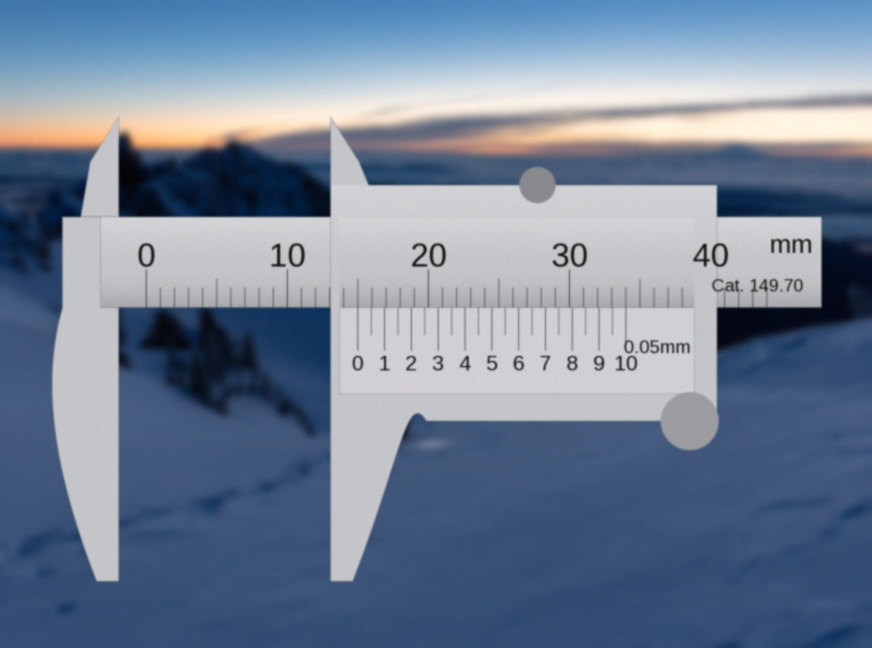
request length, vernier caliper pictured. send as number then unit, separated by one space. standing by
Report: 15.0 mm
